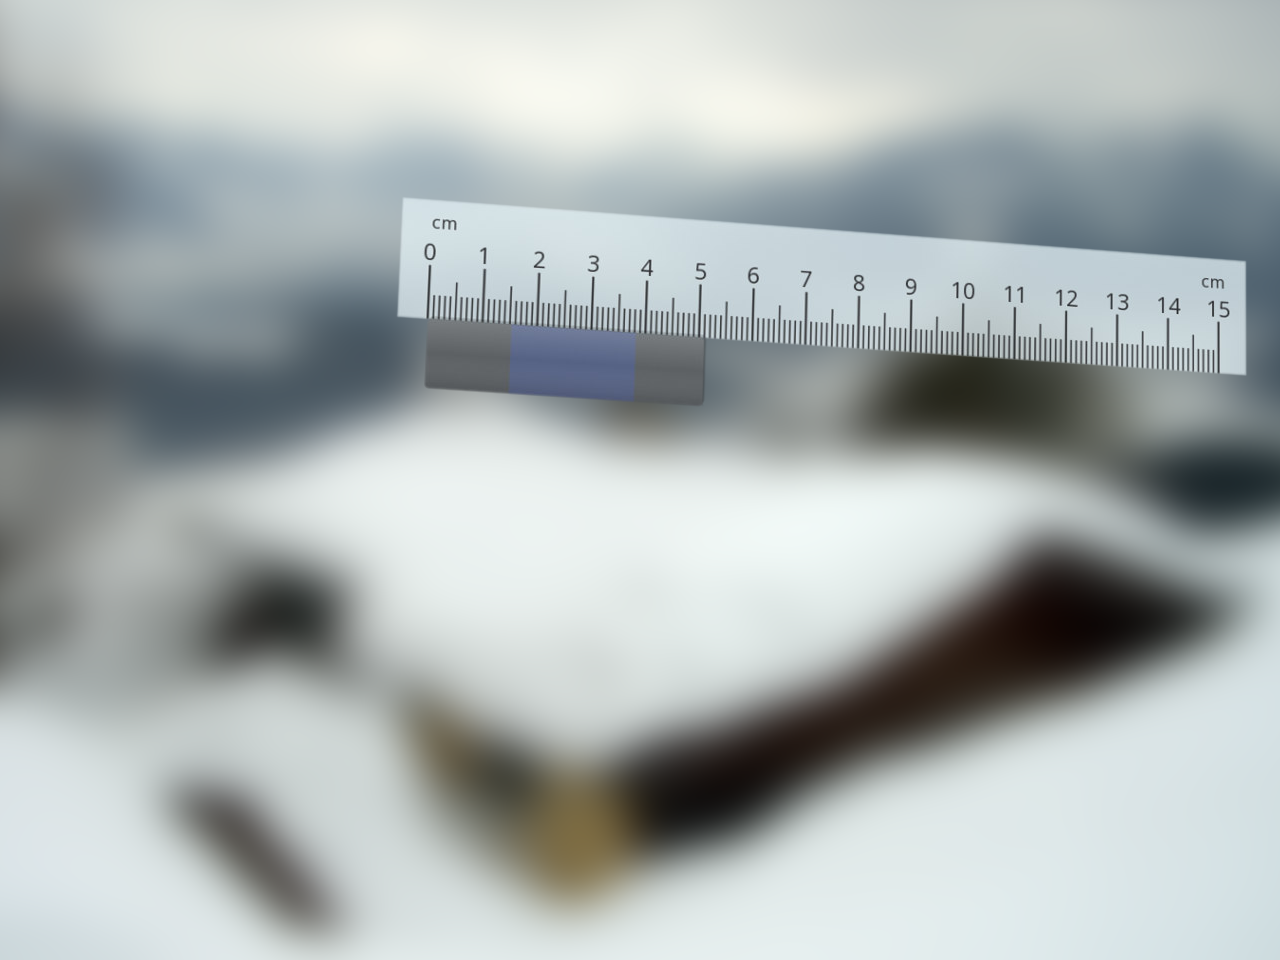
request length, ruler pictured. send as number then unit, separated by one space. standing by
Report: 5.1 cm
